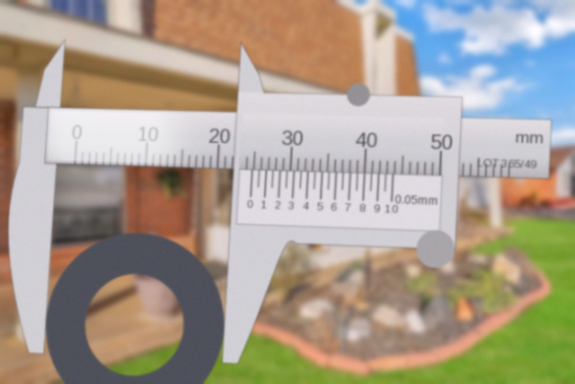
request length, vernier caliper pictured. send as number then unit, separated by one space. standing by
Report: 24.8 mm
